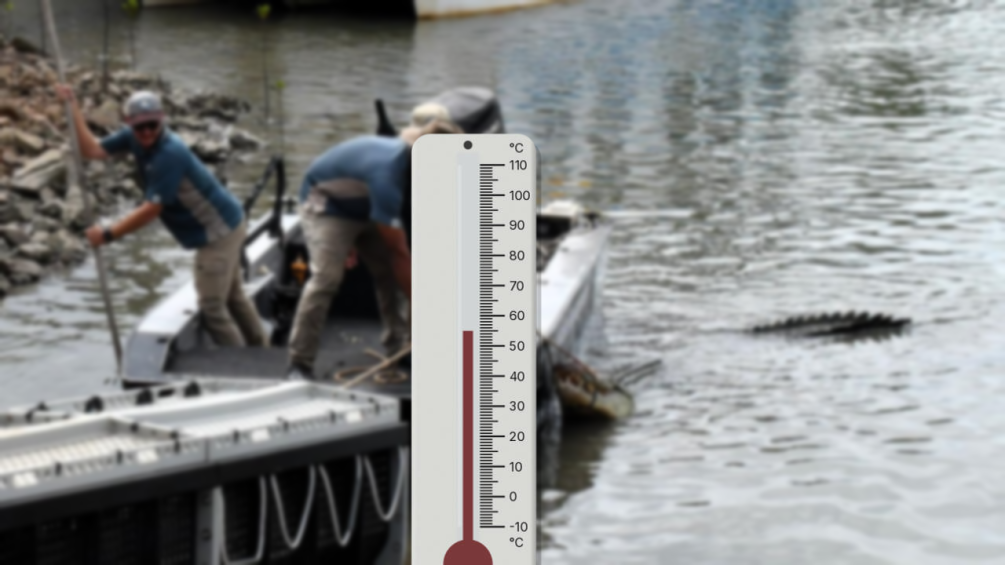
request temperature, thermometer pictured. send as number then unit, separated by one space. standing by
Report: 55 °C
